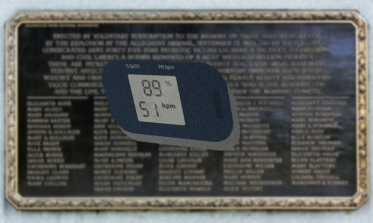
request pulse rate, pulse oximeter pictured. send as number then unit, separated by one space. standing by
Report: 51 bpm
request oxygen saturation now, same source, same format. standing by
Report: 89 %
